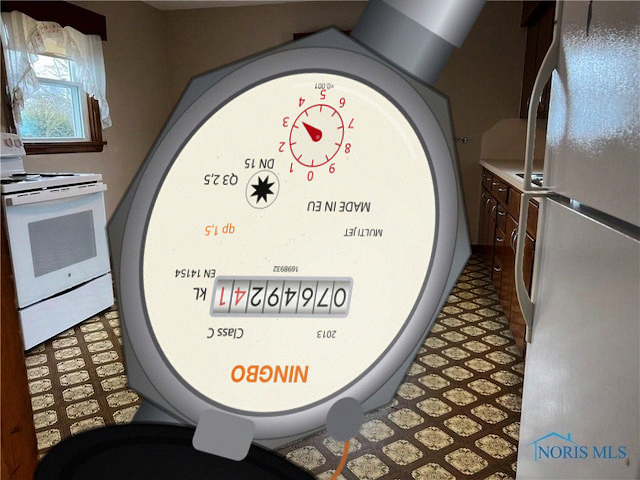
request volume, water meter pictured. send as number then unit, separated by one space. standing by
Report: 76492.413 kL
